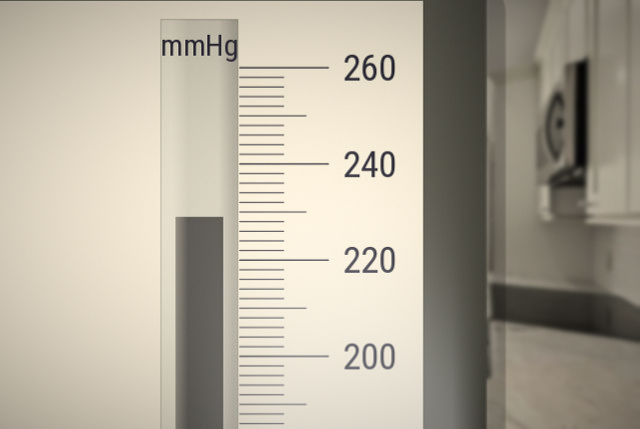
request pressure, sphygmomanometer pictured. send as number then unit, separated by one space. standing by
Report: 229 mmHg
